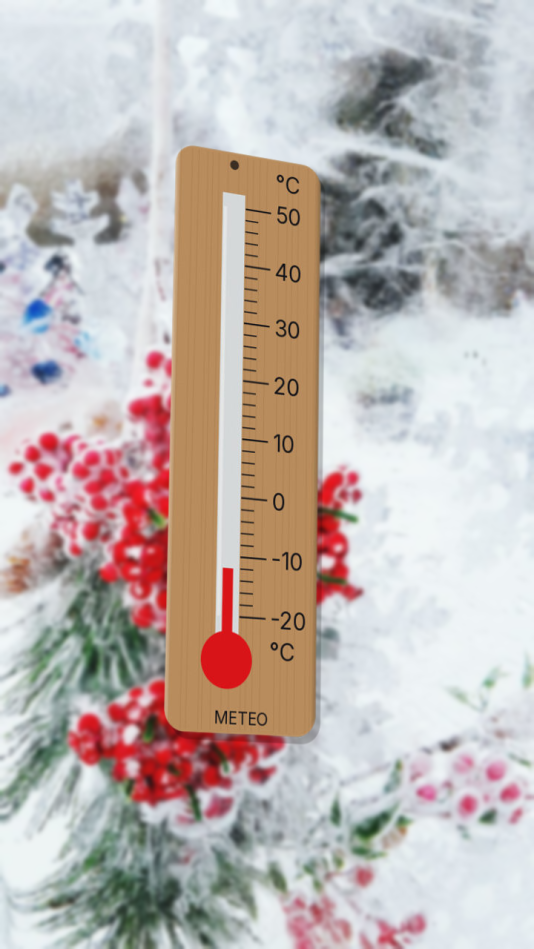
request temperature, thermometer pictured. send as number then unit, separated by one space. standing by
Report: -12 °C
